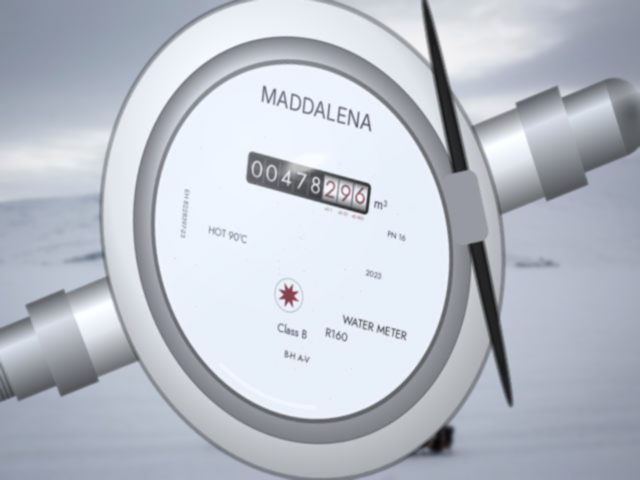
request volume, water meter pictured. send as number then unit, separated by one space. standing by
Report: 478.296 m³
